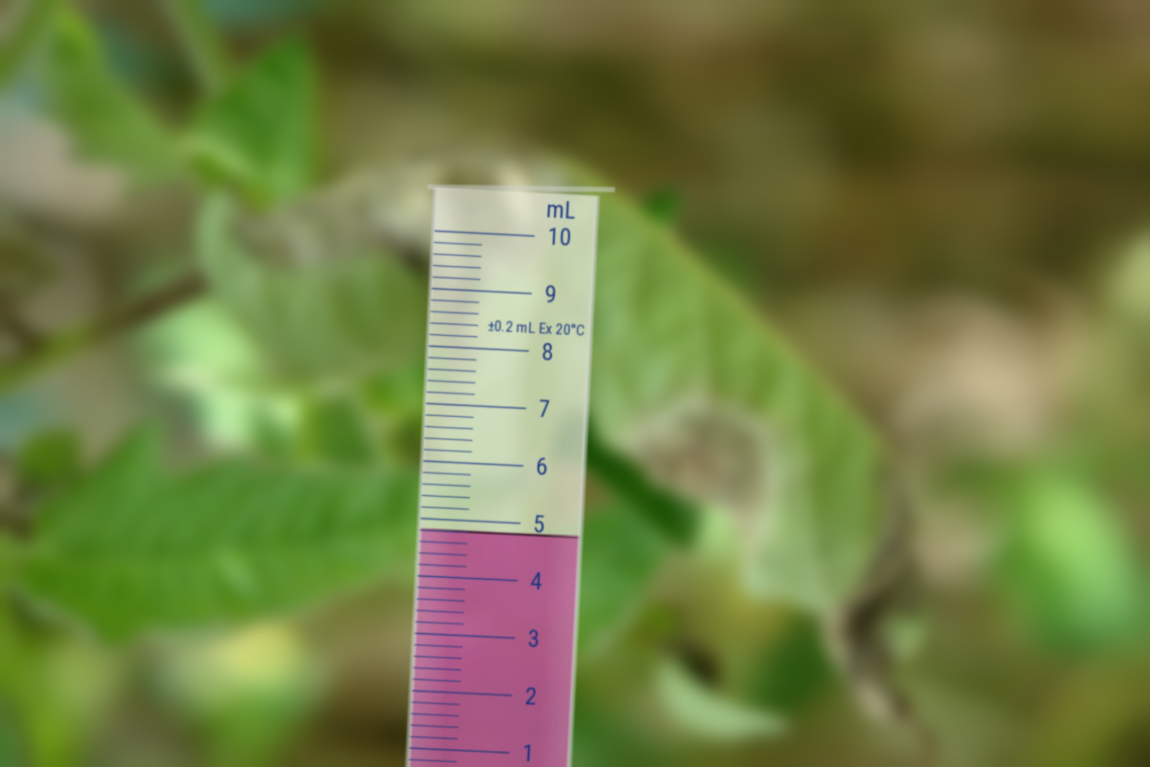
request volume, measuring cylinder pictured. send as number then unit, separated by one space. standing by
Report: 4.8 mL
